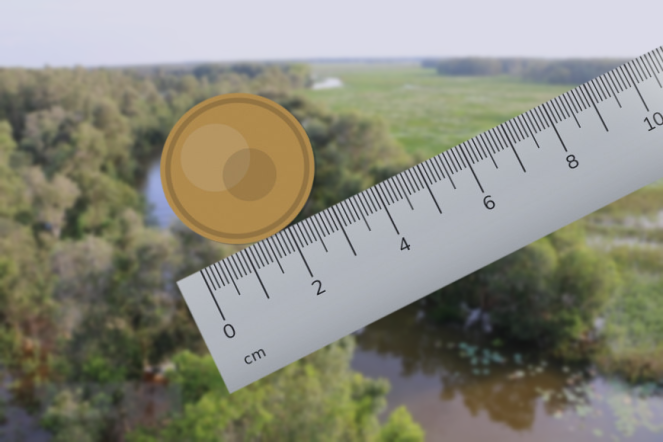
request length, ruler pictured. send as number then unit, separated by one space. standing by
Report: 3.2 cm
